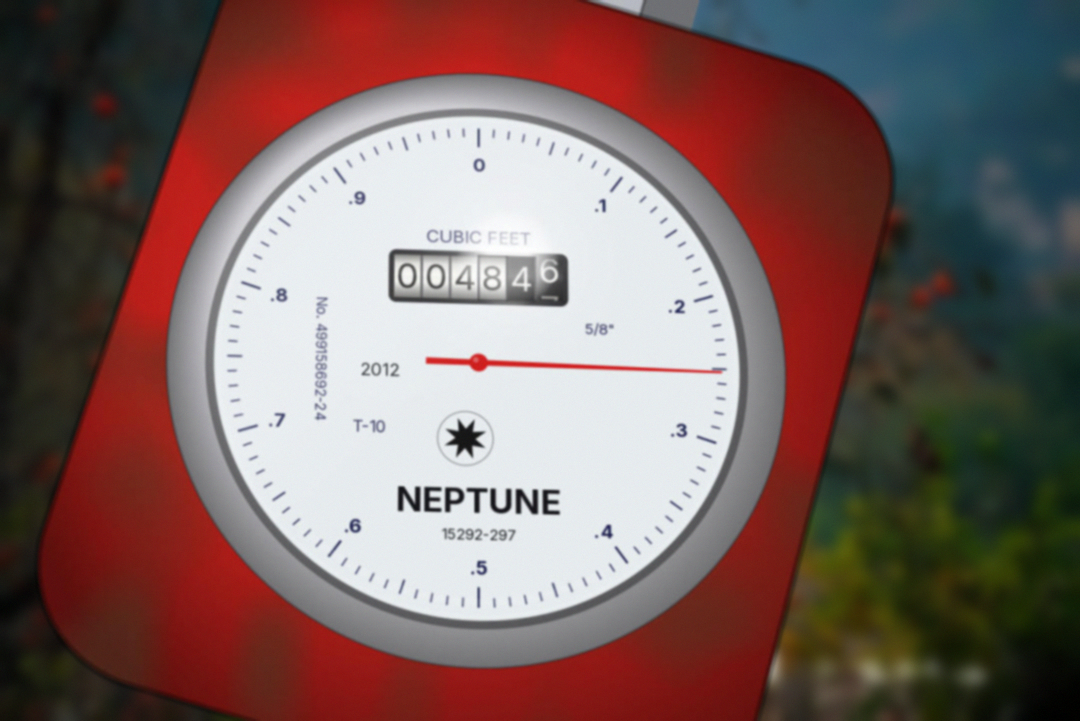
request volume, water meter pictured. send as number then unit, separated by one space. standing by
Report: 4846.25 ft³
